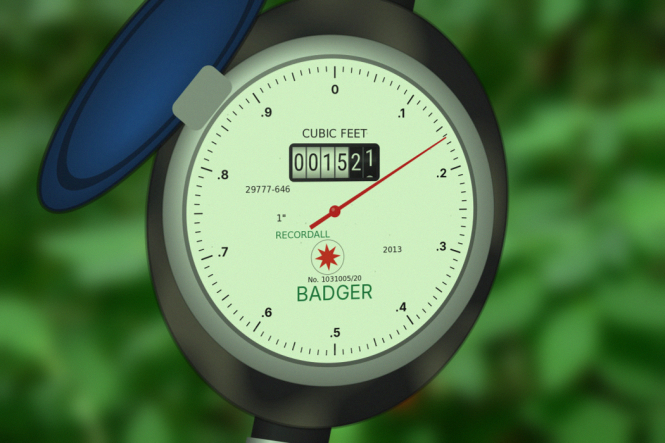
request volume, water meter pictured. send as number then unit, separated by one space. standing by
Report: 1521.16 ft³
